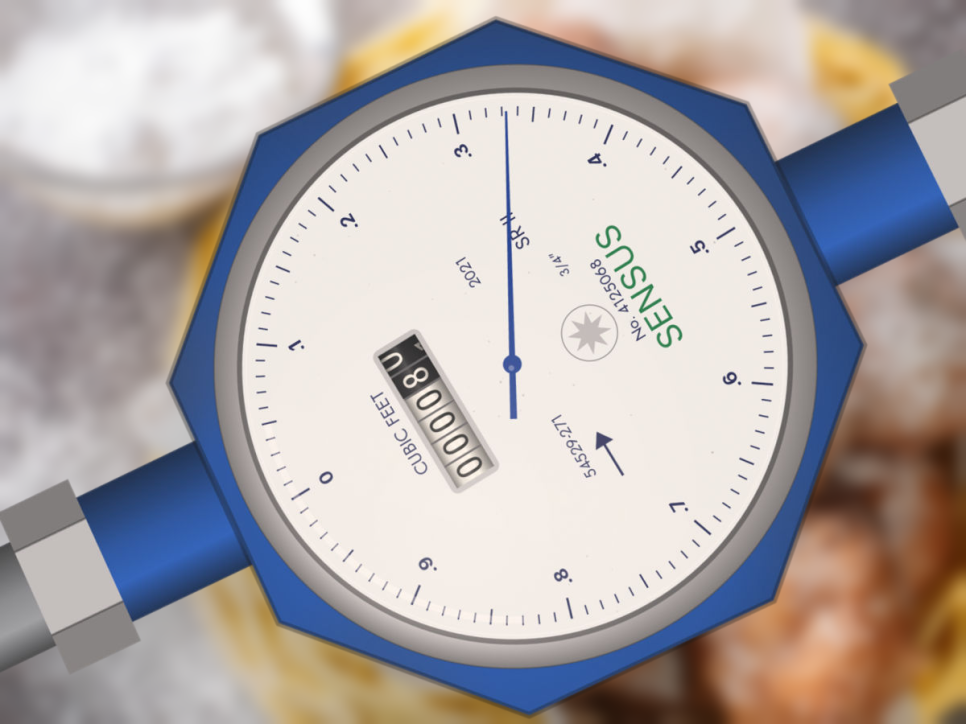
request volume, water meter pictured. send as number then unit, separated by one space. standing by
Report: 80.33 ft³
